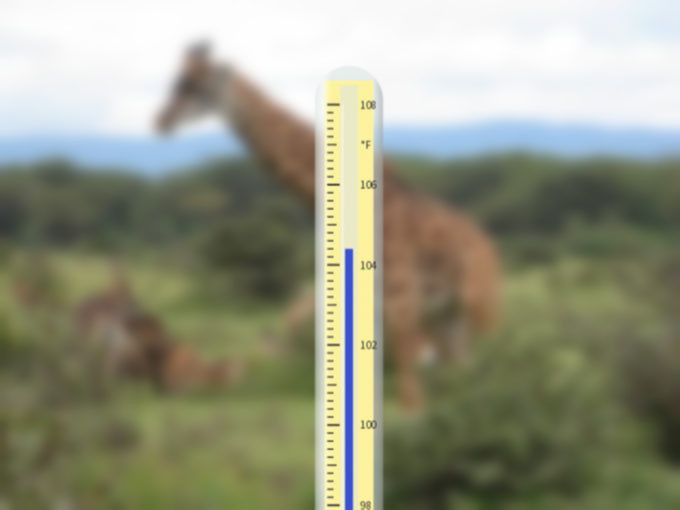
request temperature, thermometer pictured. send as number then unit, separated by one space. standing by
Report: 104.4 °F
